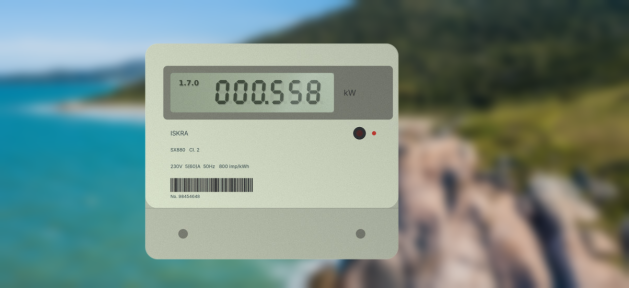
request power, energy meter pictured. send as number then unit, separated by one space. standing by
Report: 0.558 kW
